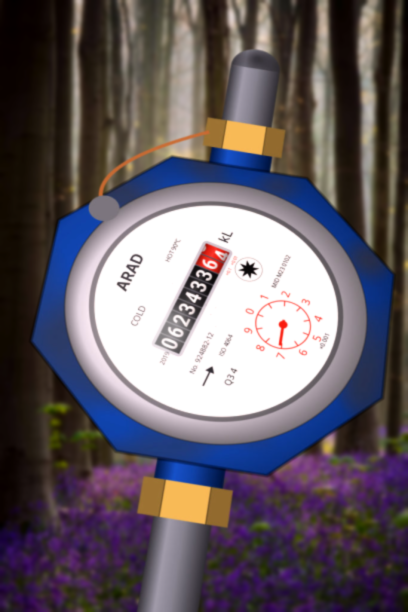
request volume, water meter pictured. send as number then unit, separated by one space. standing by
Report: 623433.637 kL
